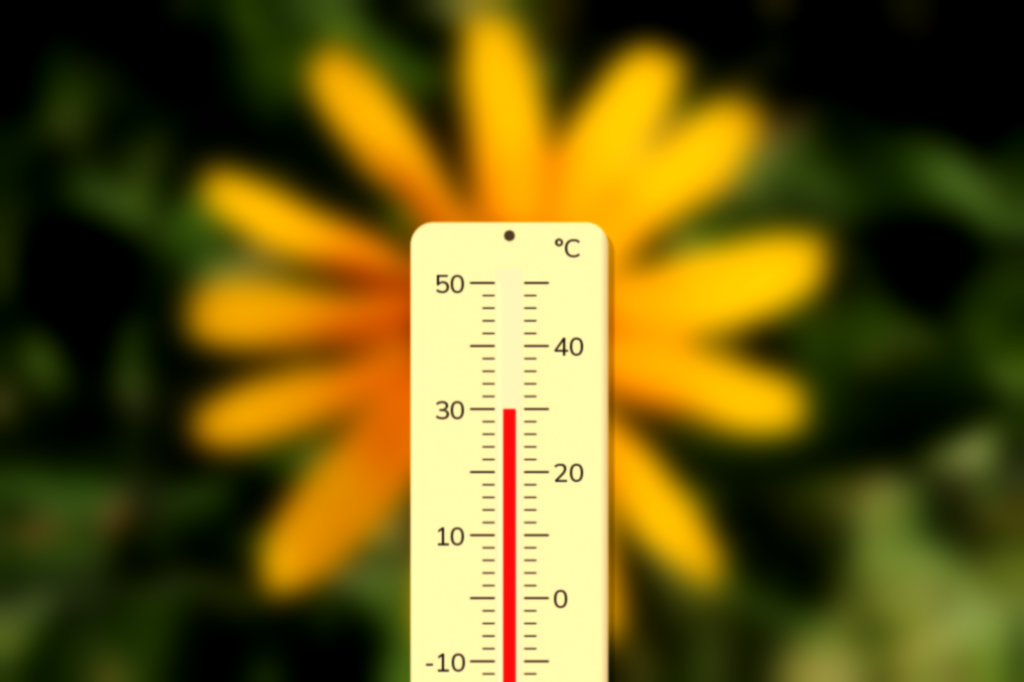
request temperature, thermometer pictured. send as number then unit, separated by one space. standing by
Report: 30 °C
